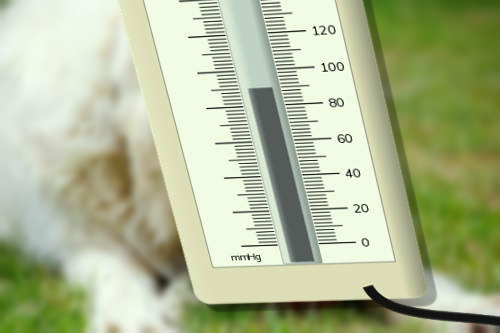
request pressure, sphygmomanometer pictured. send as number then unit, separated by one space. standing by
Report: 90 mmHg
